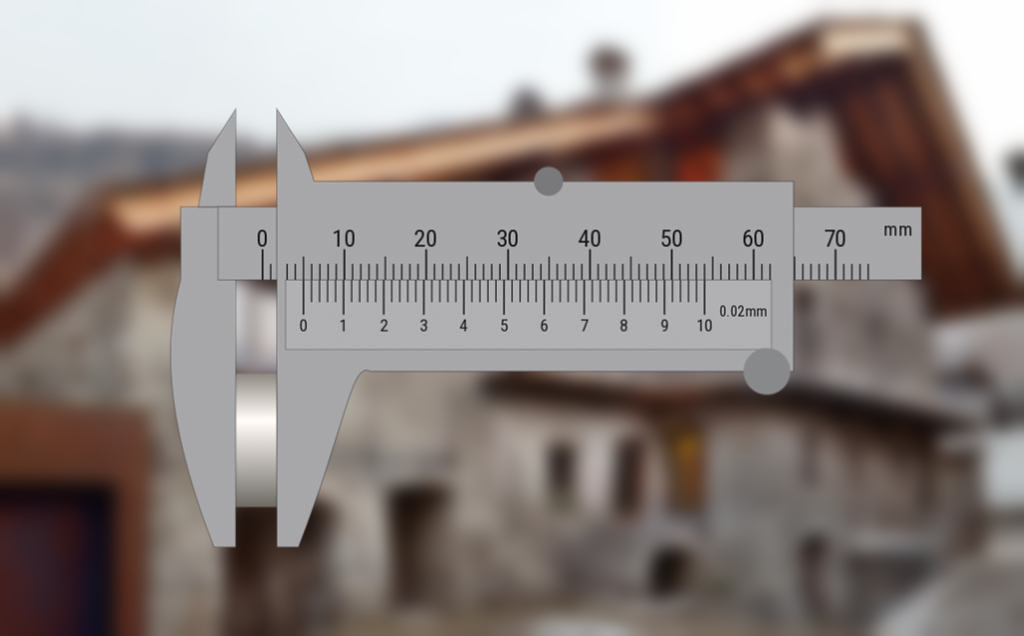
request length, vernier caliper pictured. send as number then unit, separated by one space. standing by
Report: 5.0 mm
